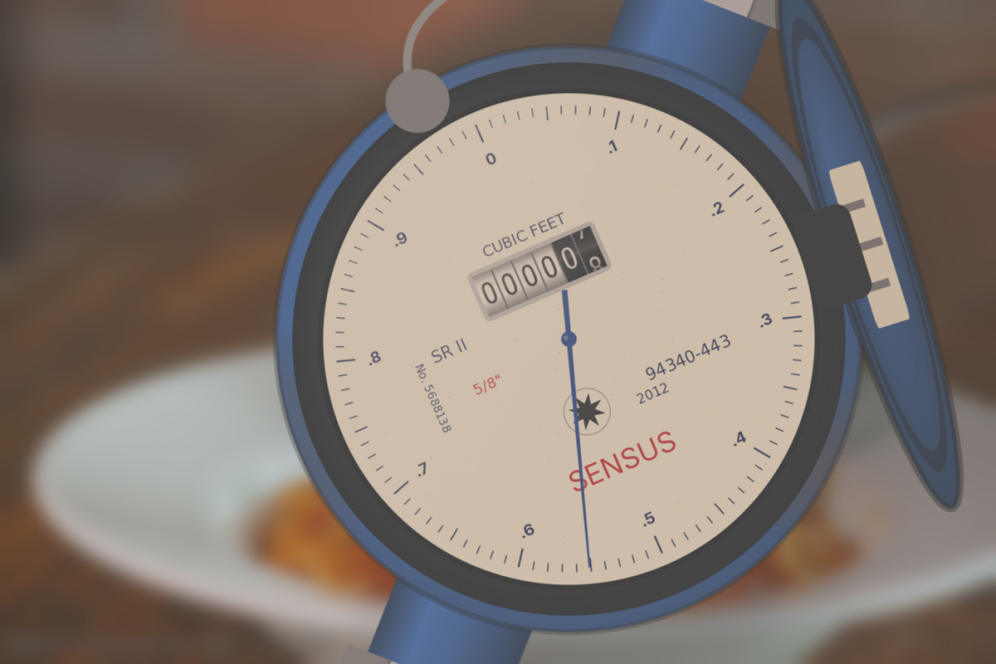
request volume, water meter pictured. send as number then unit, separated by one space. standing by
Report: 7.55 ft³
